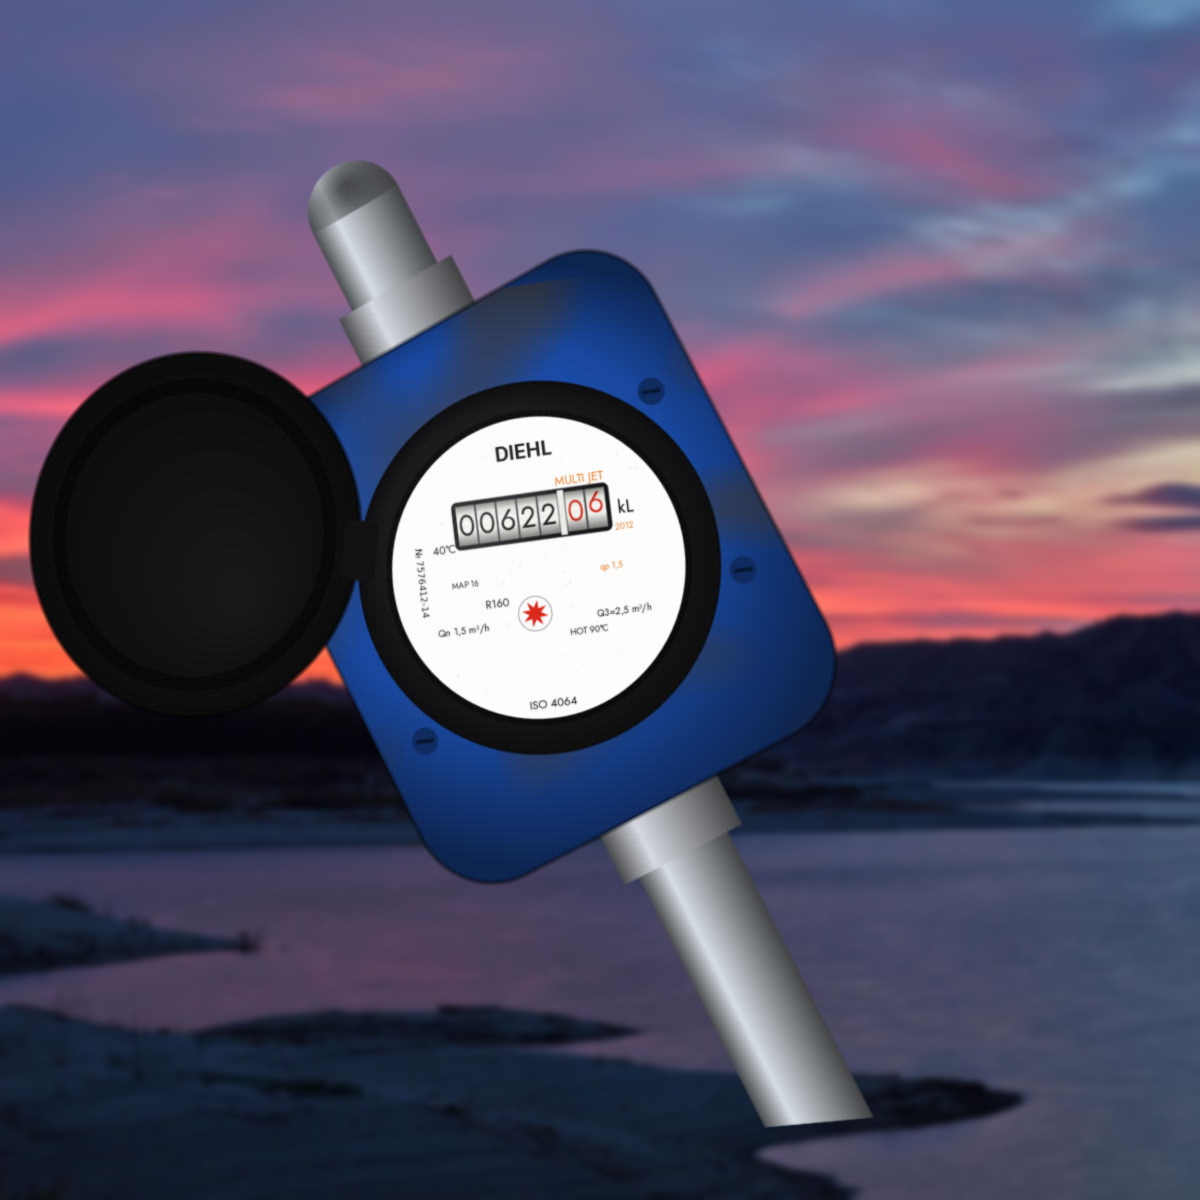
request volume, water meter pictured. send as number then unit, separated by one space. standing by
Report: 622.06 kL
